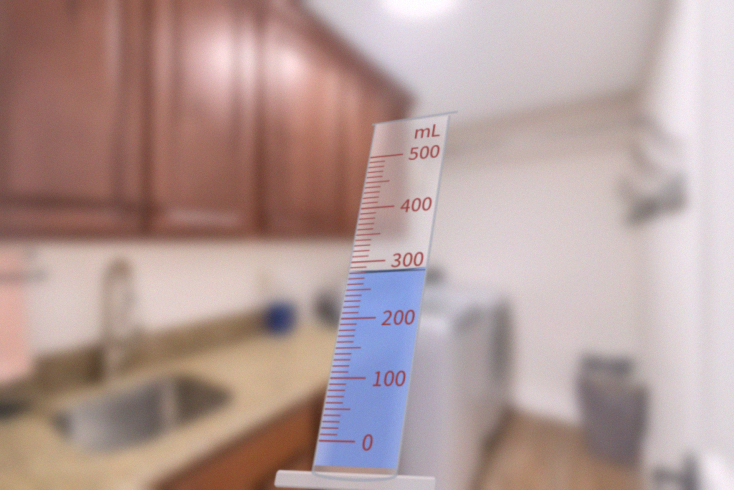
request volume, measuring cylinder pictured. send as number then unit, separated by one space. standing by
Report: 280 mL
